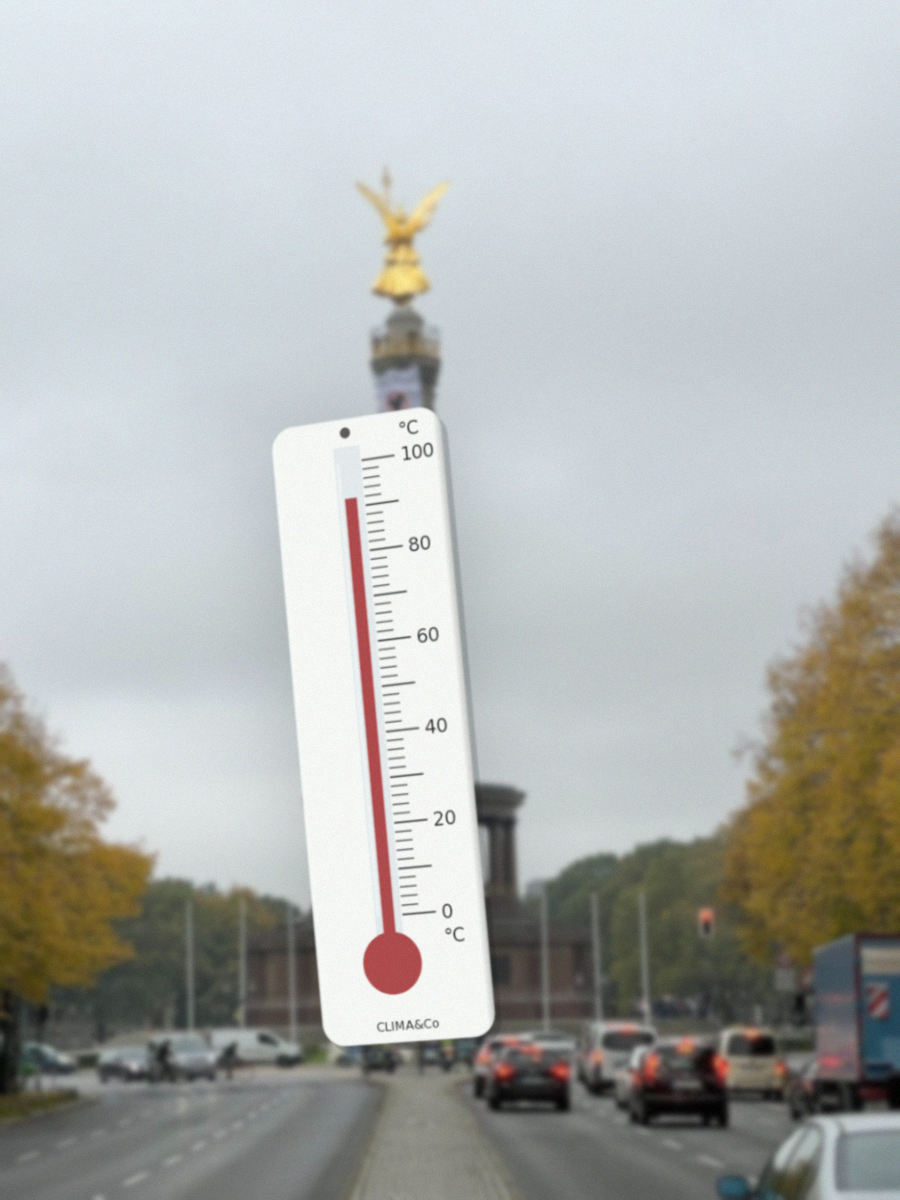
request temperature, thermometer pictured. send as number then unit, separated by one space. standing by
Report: 92 °C
